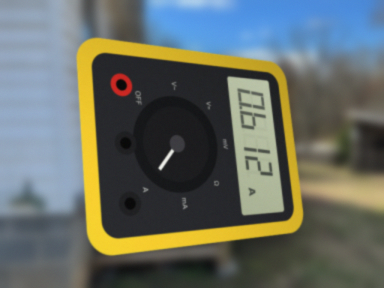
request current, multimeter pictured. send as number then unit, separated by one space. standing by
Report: 0.612 A
